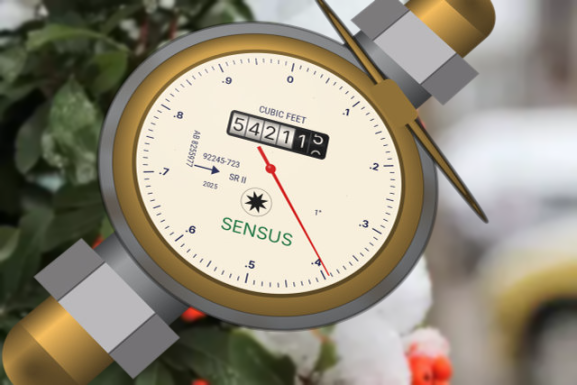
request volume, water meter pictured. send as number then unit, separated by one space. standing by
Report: 542115.39 ft³
